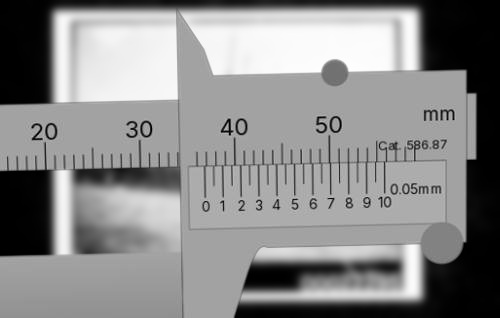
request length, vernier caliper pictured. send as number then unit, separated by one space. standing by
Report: 36.8 mm
